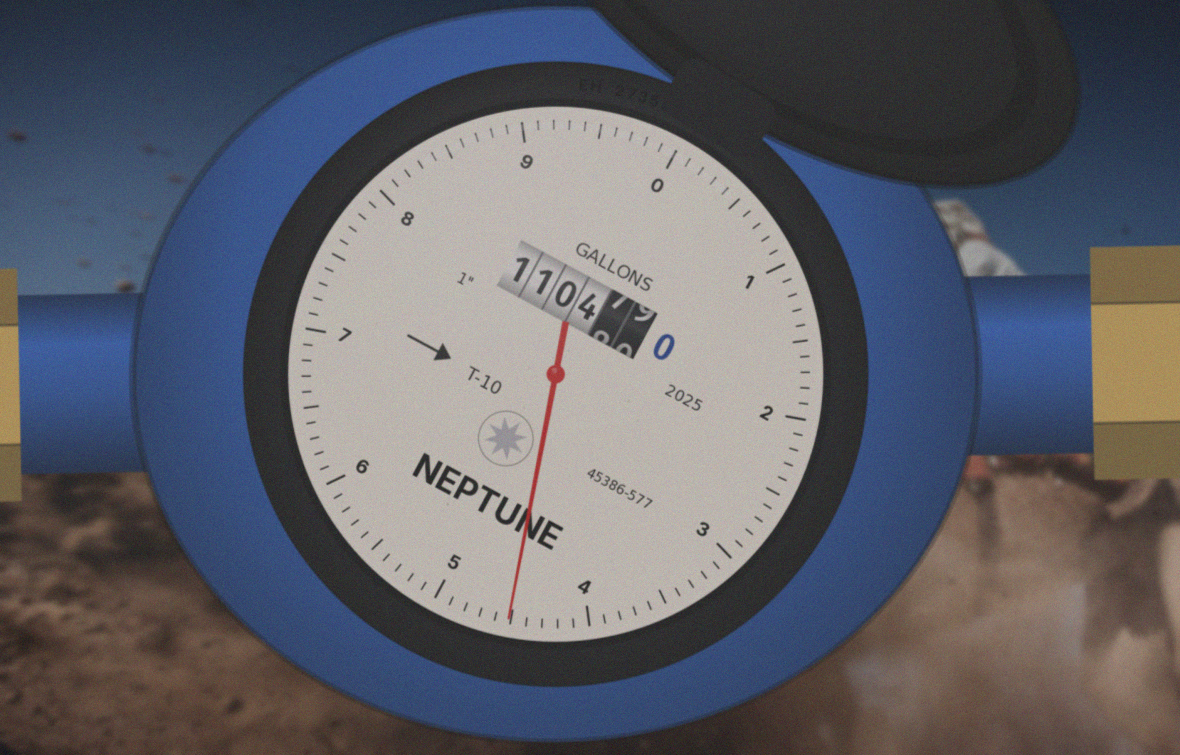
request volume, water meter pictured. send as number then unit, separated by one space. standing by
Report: 1104794.5 gal
